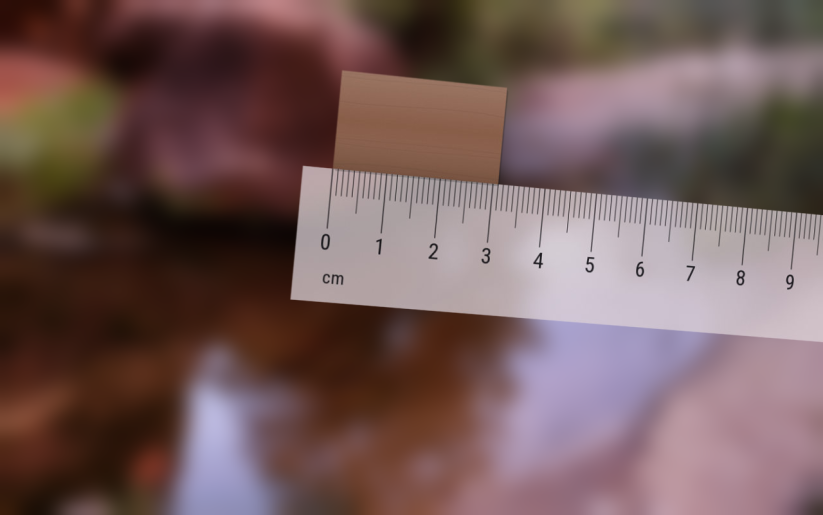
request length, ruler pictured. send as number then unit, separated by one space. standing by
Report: 3.1 cm
